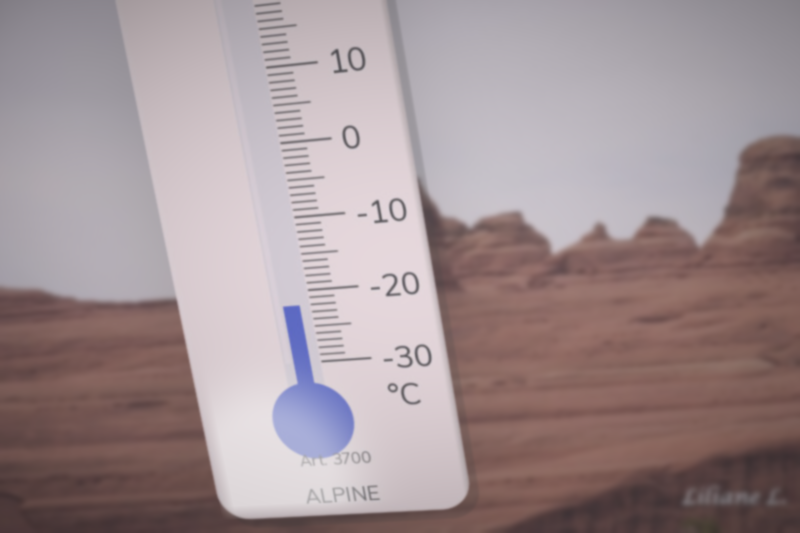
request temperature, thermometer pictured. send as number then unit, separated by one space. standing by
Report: -22 °C
